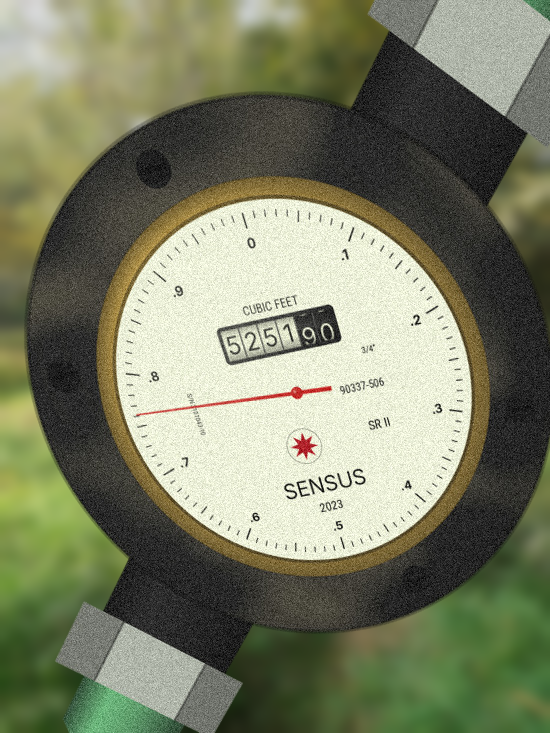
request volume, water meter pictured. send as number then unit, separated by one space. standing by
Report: 525189.76 ft³
